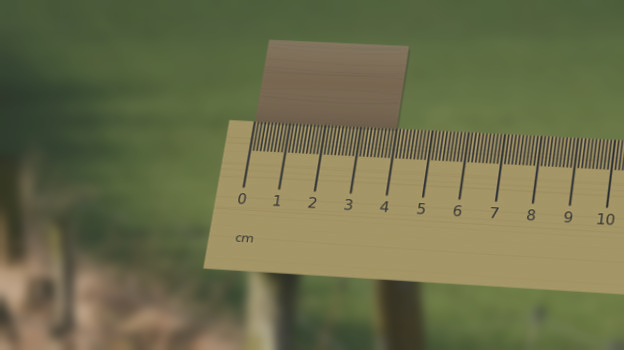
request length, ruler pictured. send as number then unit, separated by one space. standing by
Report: 4 cm
